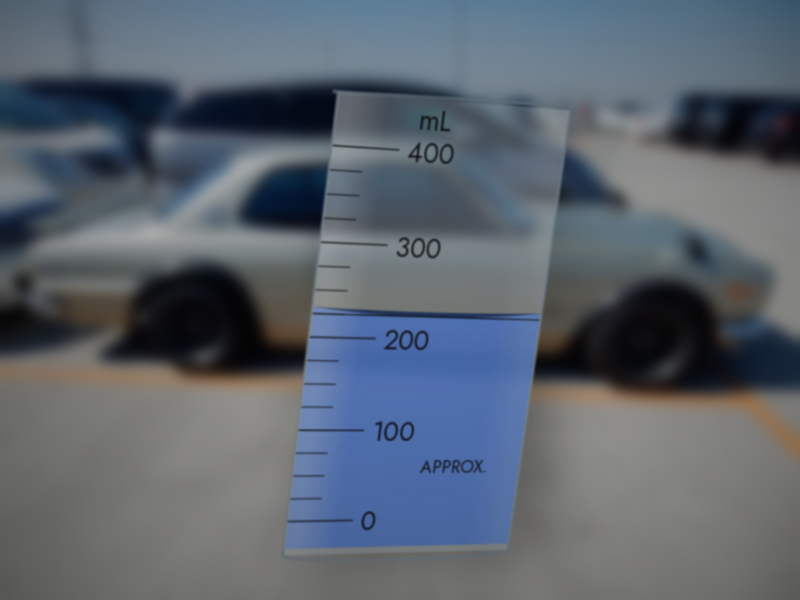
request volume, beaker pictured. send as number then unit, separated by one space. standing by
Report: 225 mL
